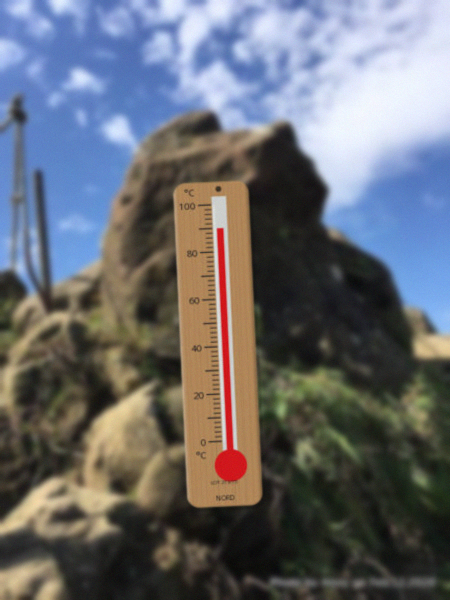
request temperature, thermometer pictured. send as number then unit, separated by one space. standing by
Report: 90 °C
